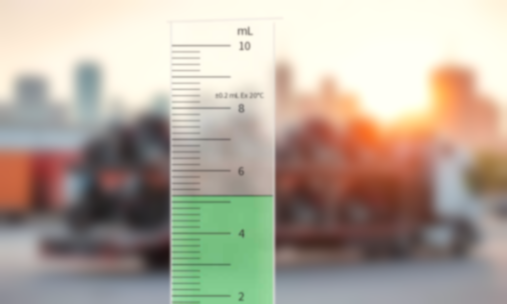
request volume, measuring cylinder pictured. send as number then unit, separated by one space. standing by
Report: 5.2 mL
